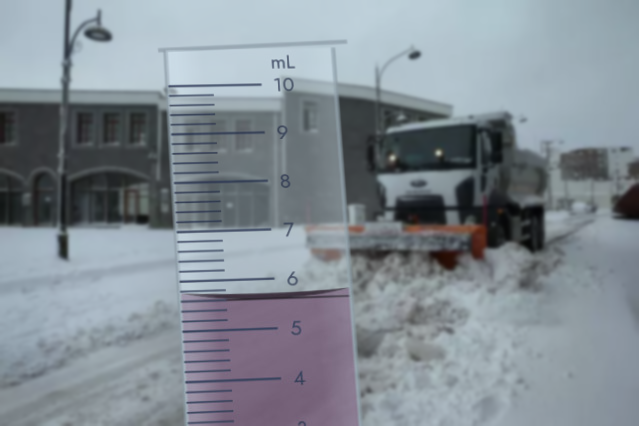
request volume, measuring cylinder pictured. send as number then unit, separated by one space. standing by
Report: 5.6 mL
